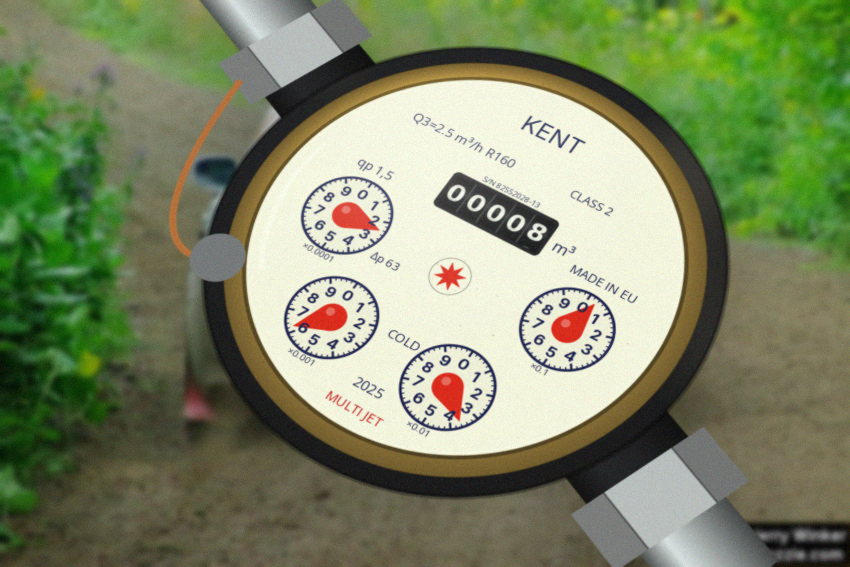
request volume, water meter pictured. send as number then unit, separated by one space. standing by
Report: 8.0362 m³
